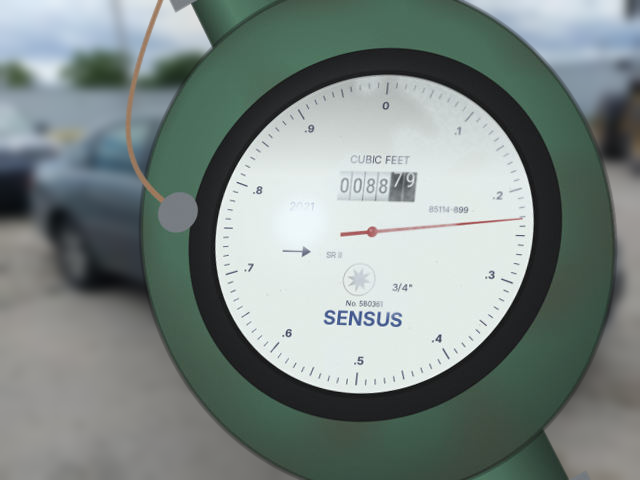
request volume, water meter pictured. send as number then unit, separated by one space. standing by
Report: 8879.23 ft³
